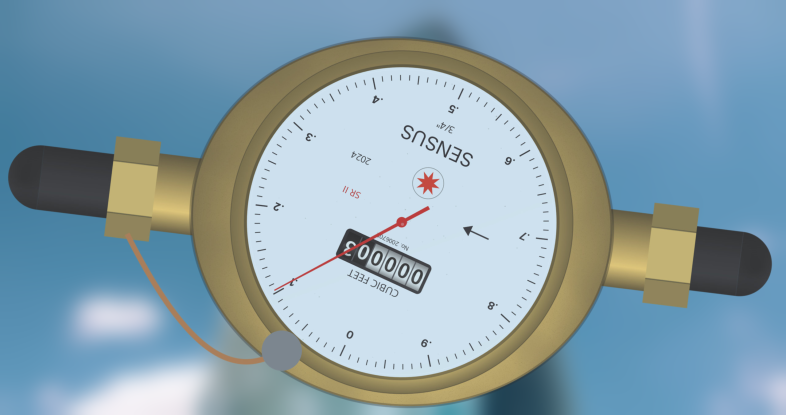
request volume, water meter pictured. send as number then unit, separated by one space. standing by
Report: 3.10 ft³
